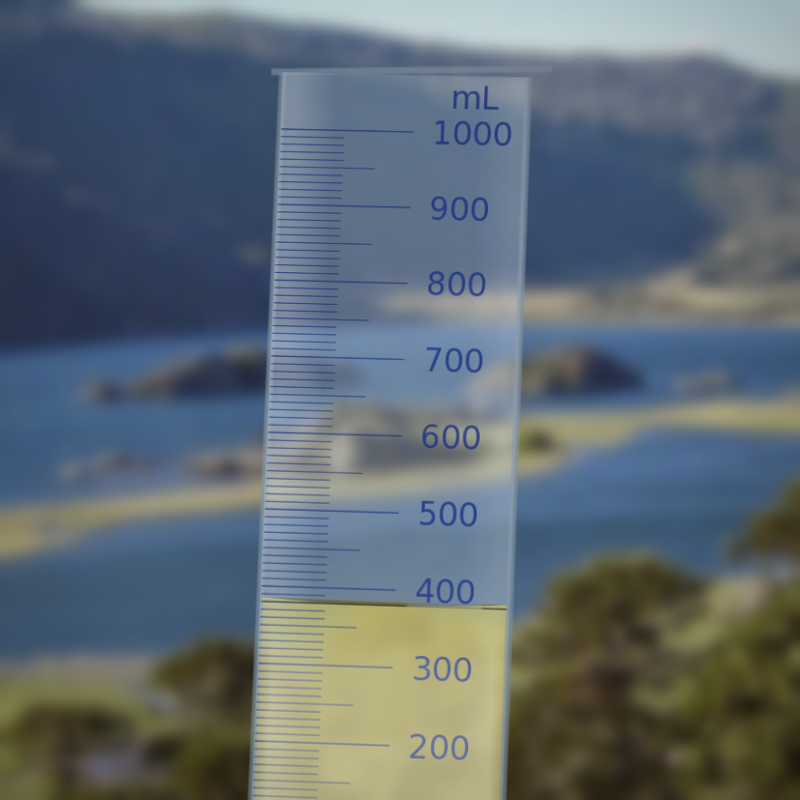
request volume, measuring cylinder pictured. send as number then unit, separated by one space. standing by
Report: 380 mL
